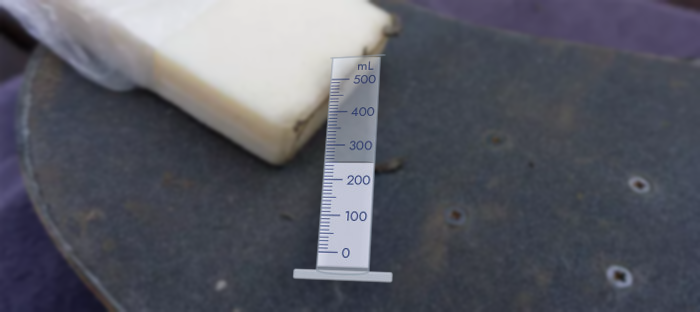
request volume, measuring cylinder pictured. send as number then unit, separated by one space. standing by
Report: 250 mL
